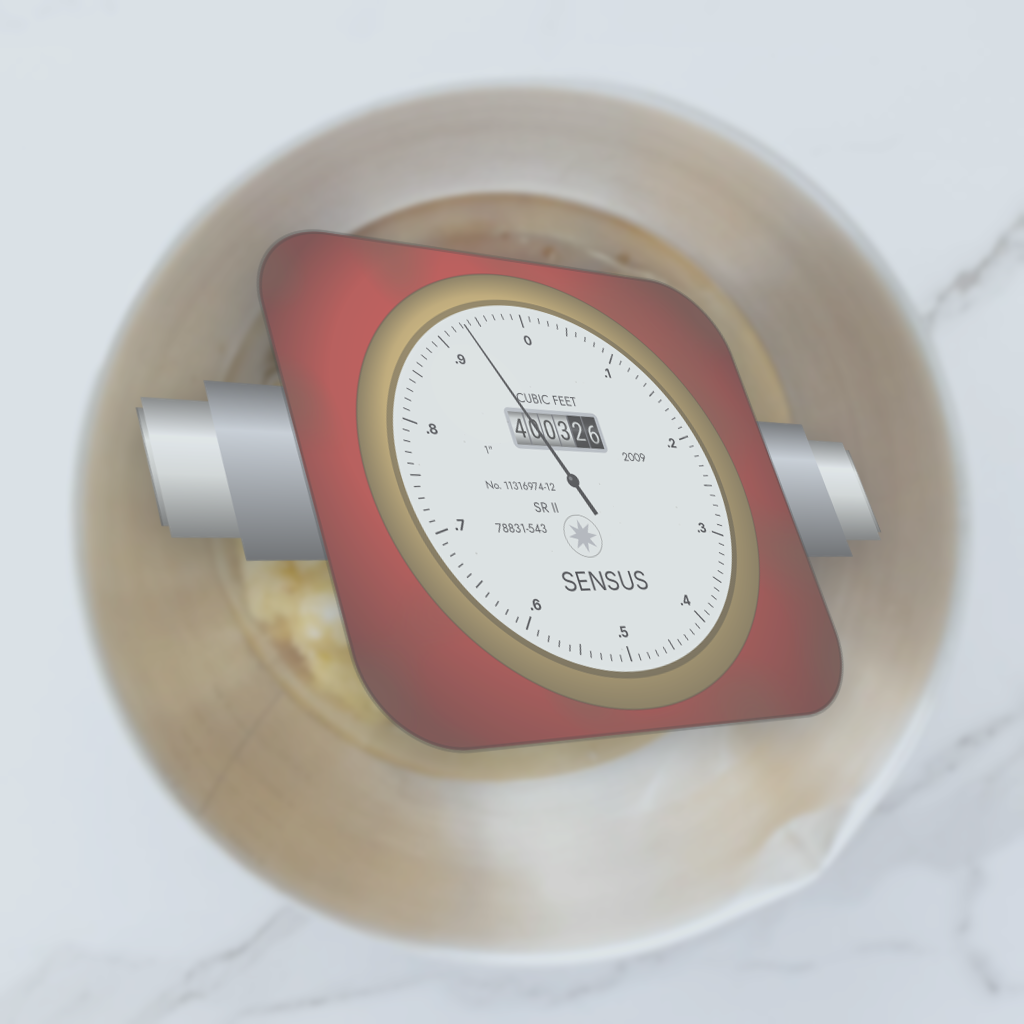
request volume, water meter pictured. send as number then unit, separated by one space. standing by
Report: 400325.93 ft³
